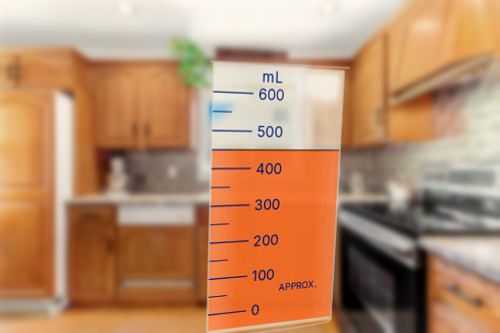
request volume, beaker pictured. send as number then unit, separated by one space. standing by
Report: 450 mL
